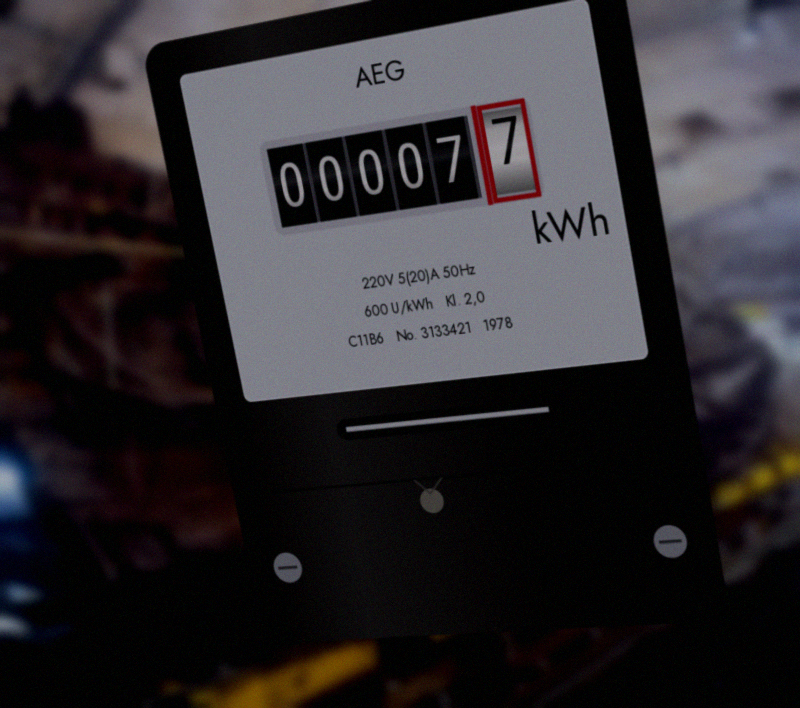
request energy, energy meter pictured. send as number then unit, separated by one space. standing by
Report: 7.7 kWh
